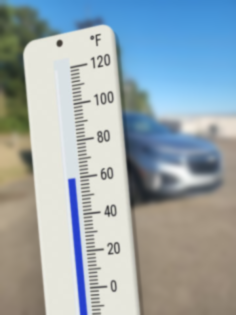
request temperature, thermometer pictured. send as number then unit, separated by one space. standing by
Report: 60 °F
